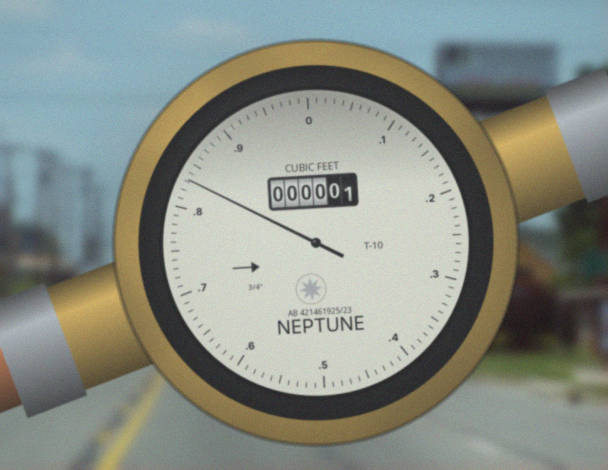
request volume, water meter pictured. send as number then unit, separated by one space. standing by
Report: 0.83 ft³
